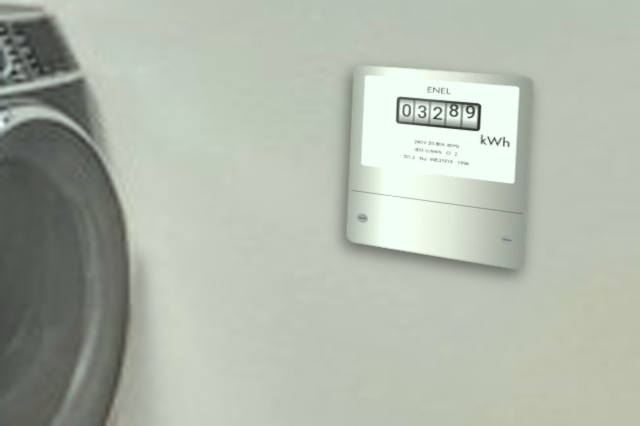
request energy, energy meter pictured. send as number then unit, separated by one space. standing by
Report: 3289 kWh
